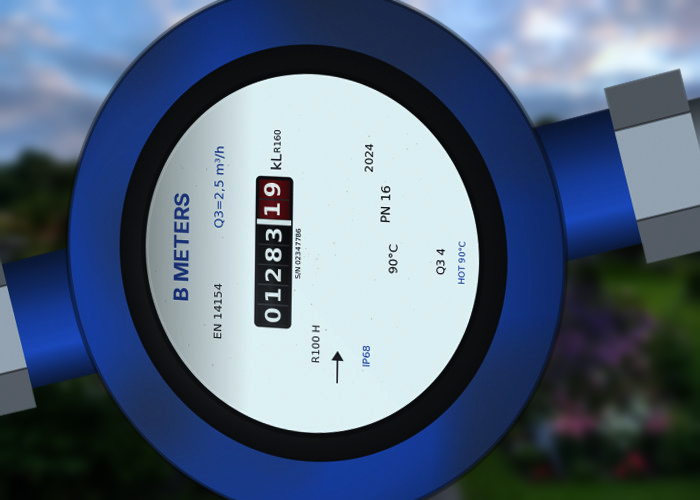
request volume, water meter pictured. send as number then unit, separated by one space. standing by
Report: 1283.19 kL
